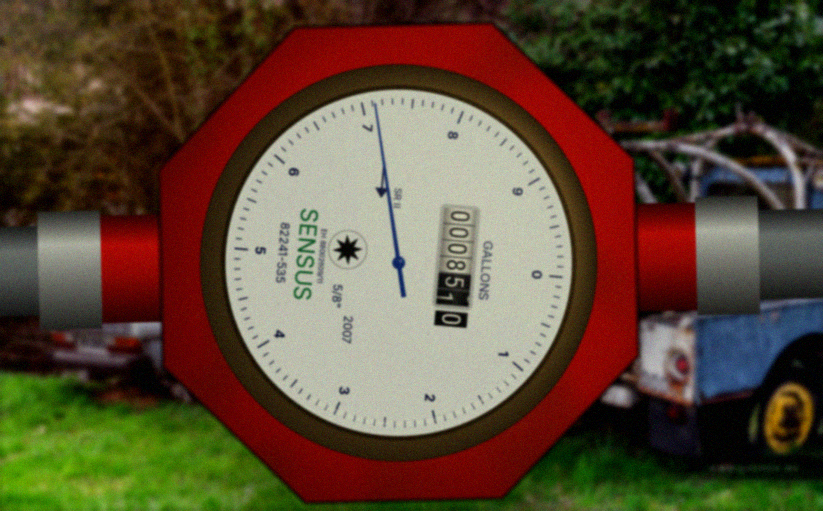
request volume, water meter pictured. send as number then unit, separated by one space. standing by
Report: 8507.1 gal
